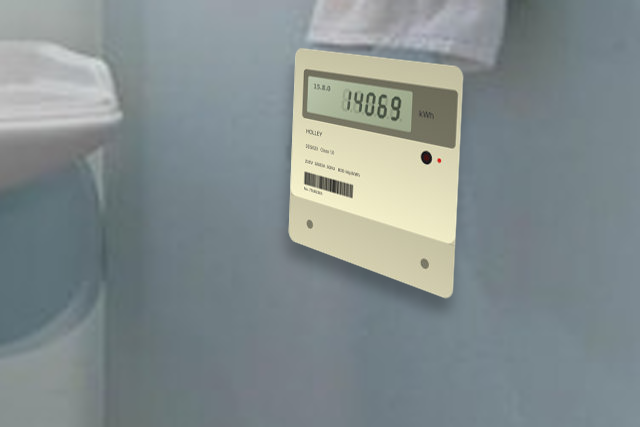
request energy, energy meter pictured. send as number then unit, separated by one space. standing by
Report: 14069 kWh
